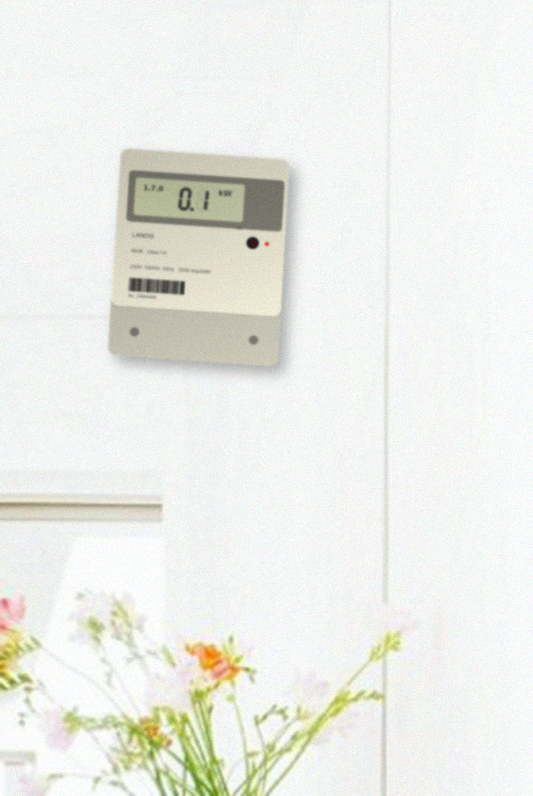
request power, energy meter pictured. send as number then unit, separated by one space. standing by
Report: 0.1 kW
